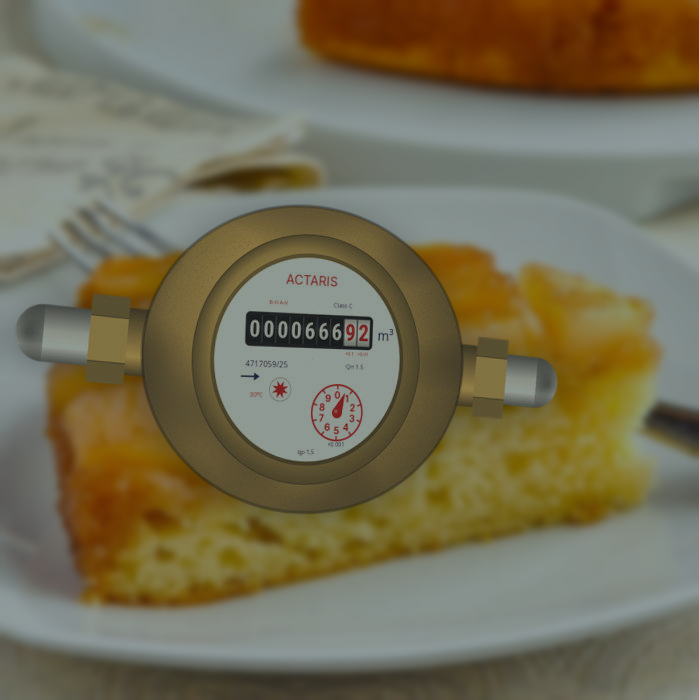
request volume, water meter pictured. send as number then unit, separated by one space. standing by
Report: 666.920 m³
